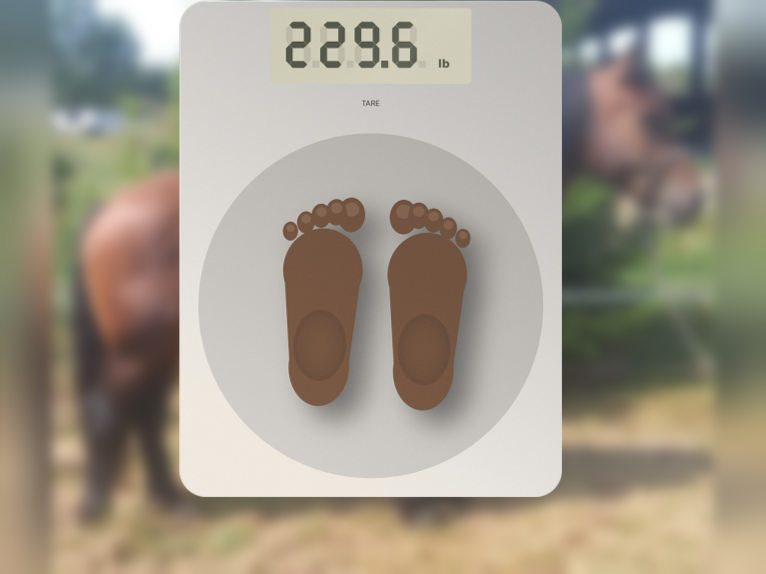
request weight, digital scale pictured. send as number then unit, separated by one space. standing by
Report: 229.6 lb
